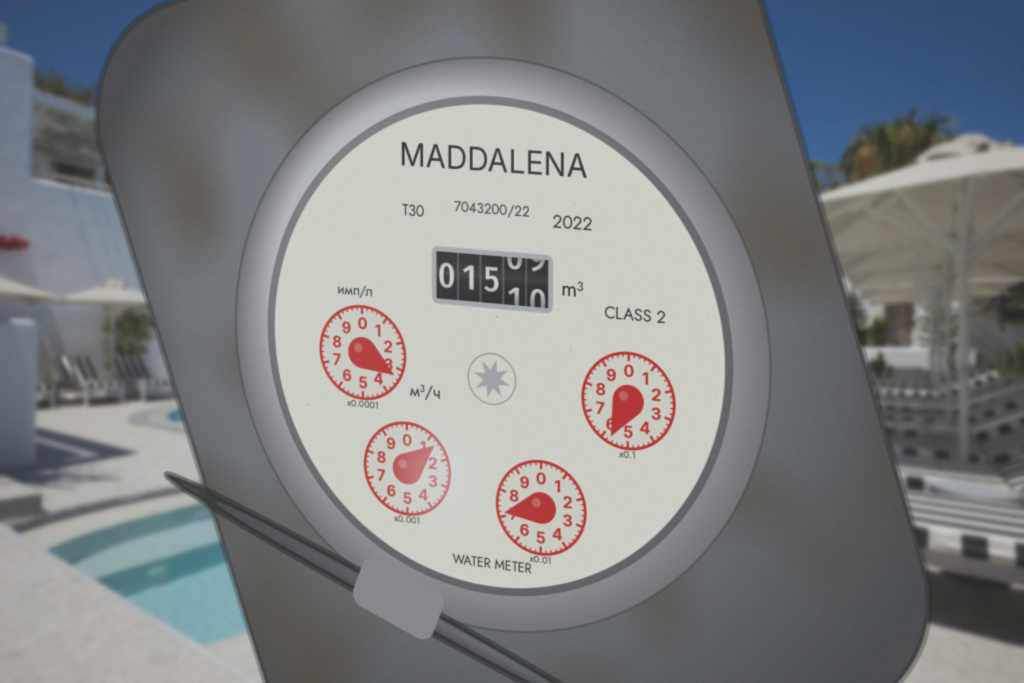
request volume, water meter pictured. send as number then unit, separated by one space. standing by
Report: 1509.5713 m³
